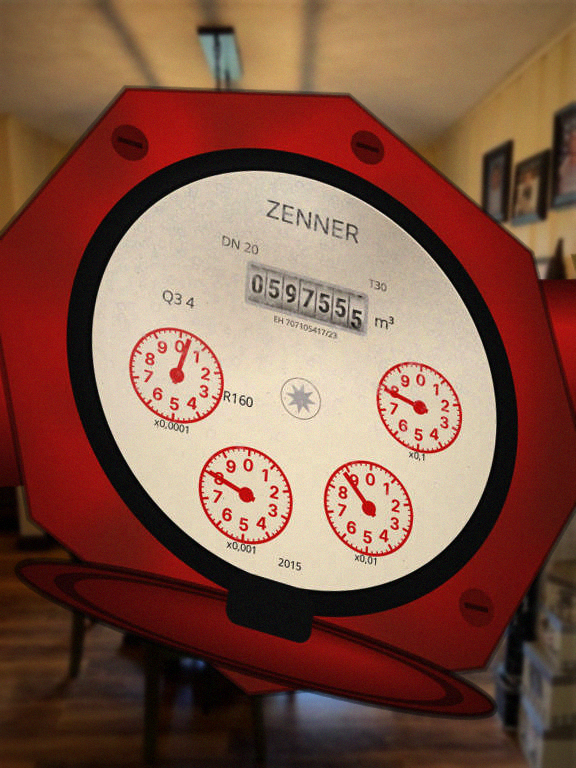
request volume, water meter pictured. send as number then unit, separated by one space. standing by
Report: 597554.7880 m³
